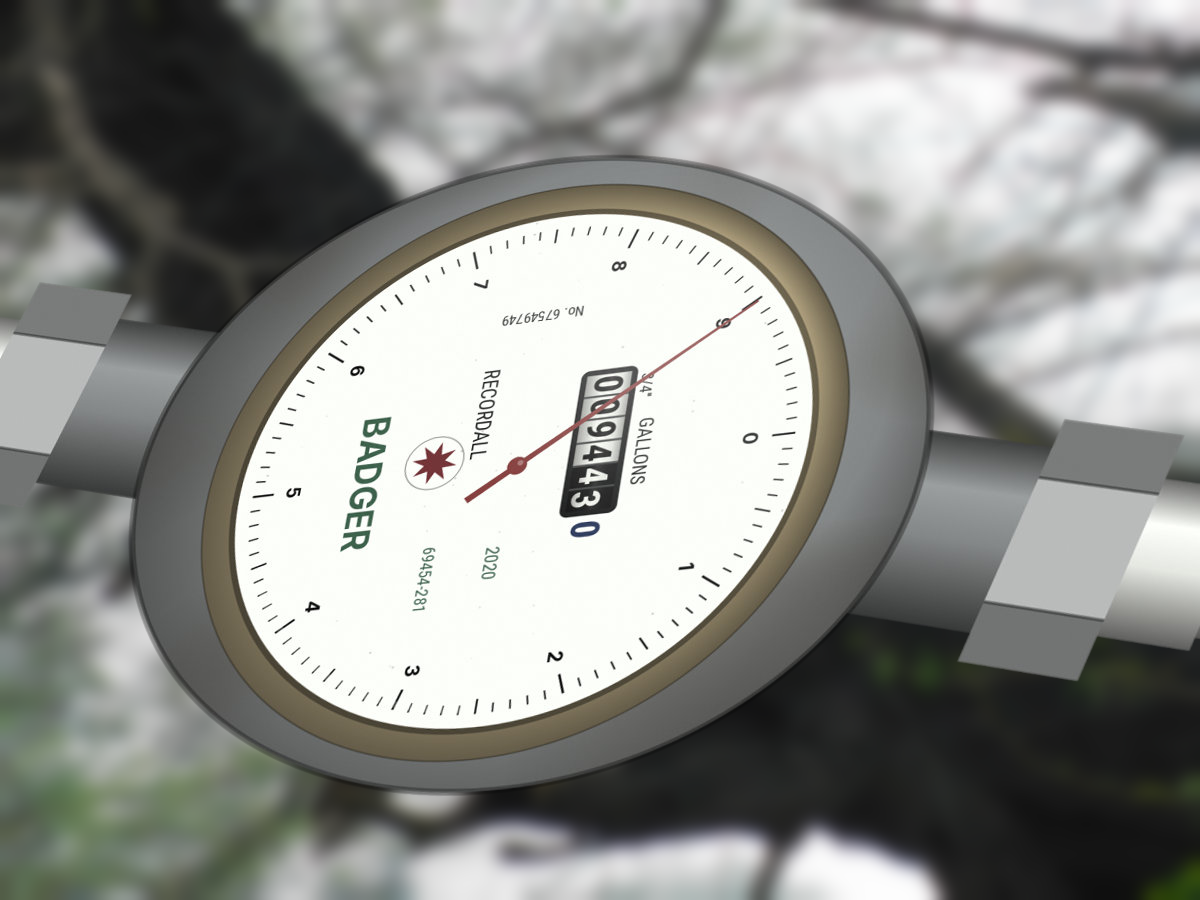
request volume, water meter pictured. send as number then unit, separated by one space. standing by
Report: 94429.0 gal
